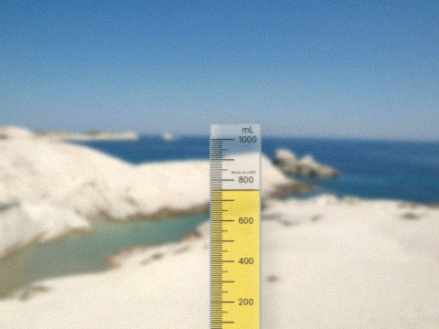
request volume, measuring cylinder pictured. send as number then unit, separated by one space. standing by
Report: 750 mL
